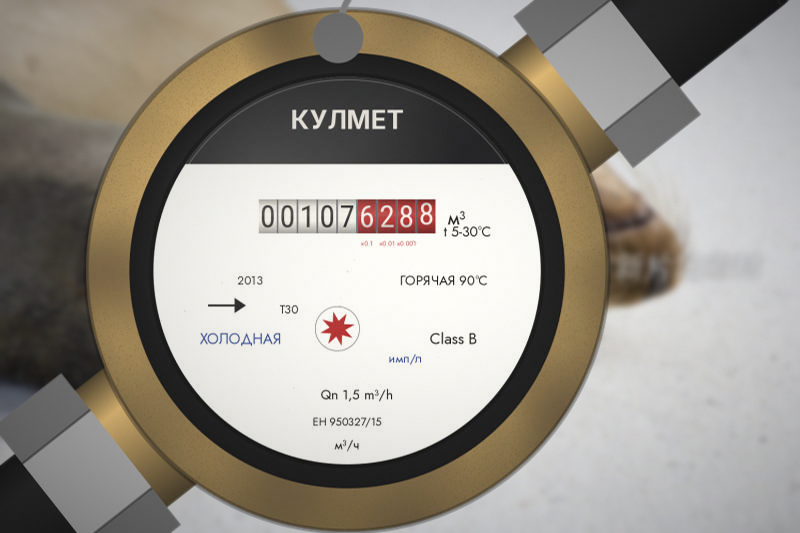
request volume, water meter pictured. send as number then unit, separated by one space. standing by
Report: 107.6288 m³
